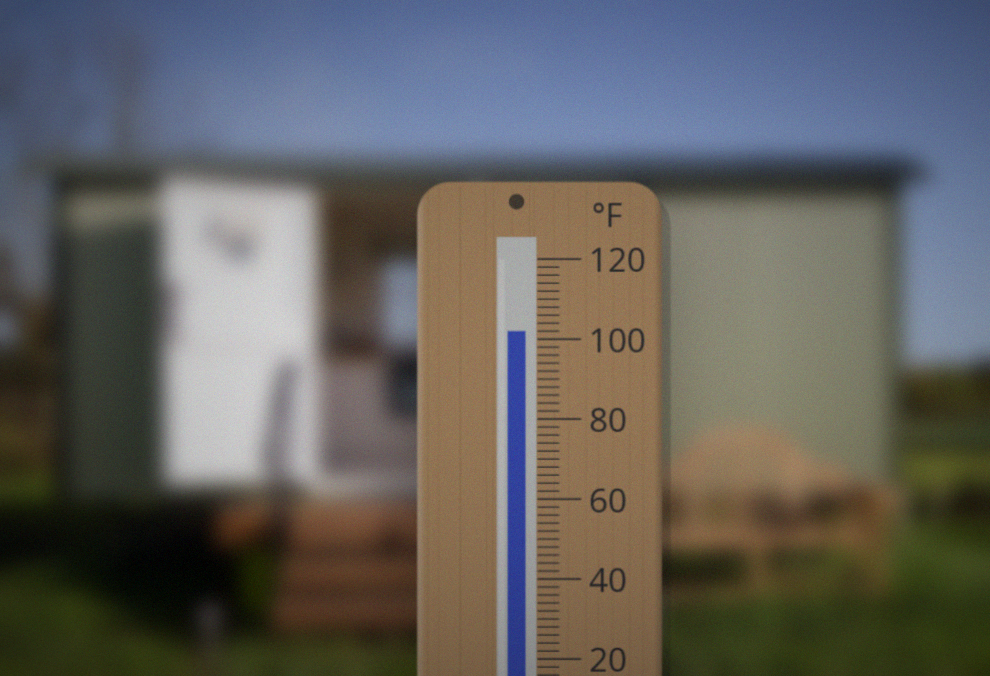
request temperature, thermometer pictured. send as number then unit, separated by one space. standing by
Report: 102 °F
